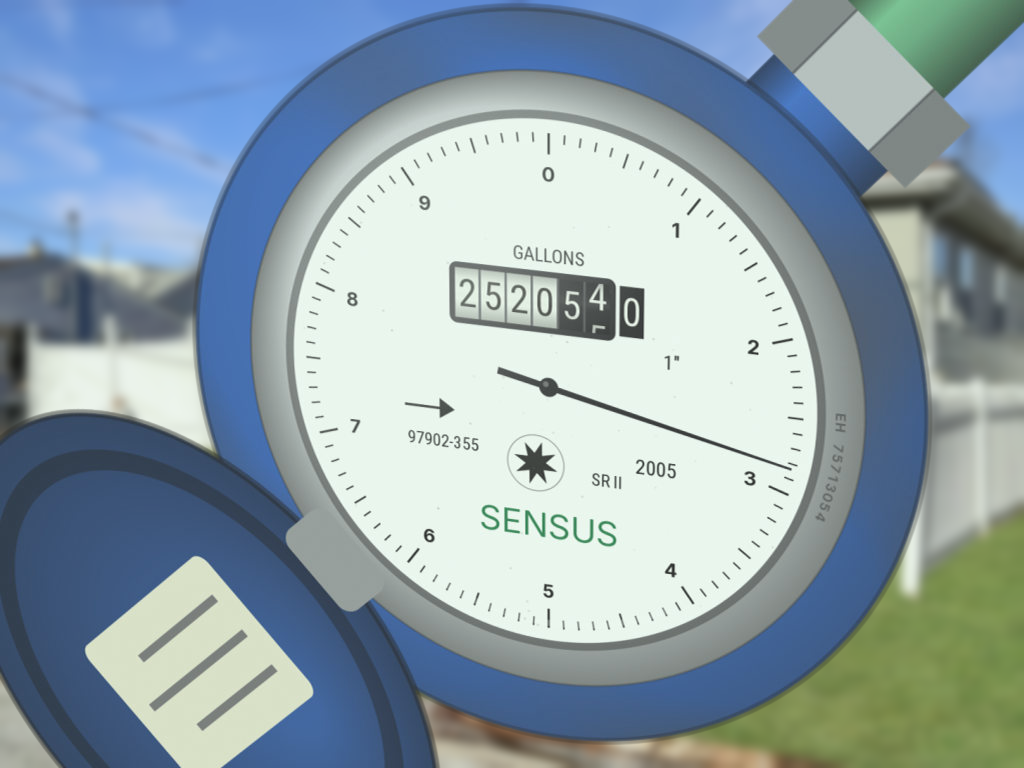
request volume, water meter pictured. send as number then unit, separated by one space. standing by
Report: 2520542.8 gal
